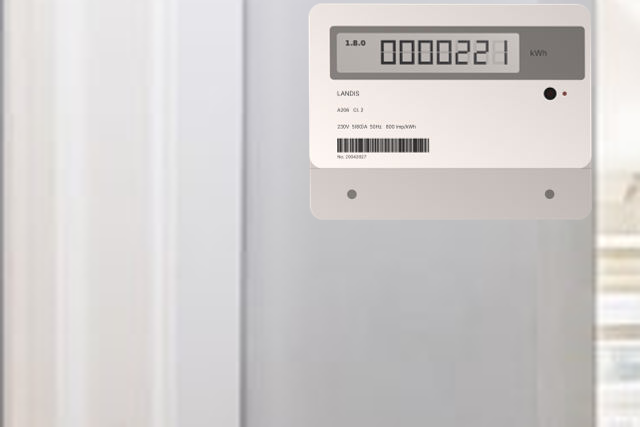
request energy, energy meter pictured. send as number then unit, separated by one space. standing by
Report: 221 kWh
